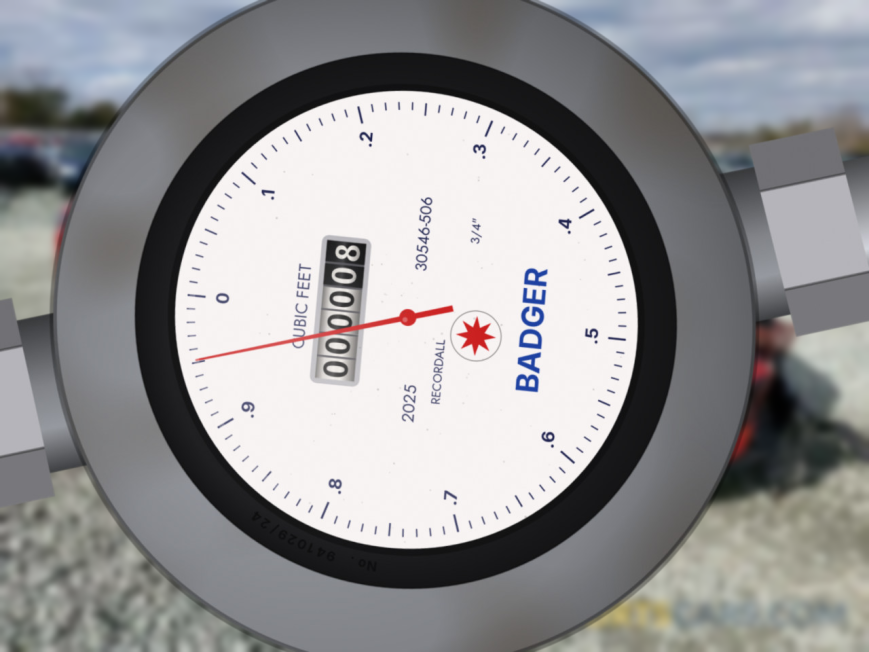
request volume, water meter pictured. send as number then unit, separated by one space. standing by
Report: 7.95 ft³
